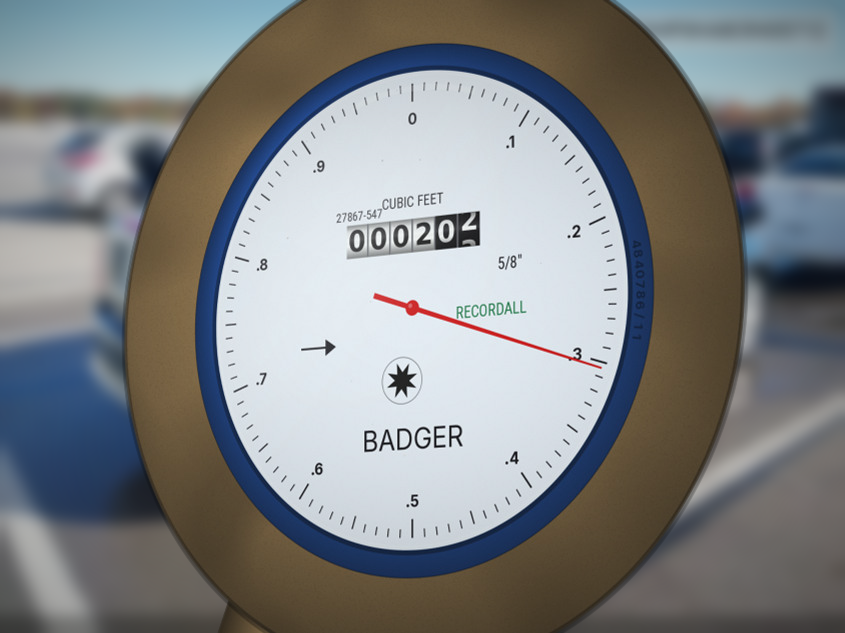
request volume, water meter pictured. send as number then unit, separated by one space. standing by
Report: 202.30 ft³
